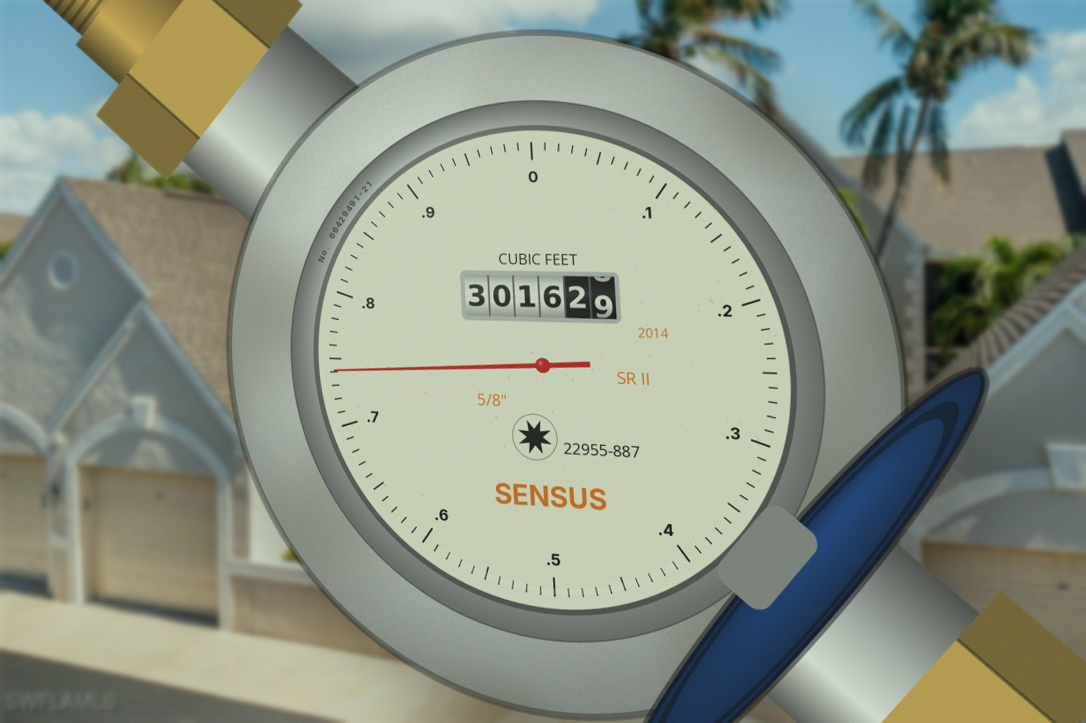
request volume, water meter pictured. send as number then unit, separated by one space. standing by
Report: 301628.74 ft³
